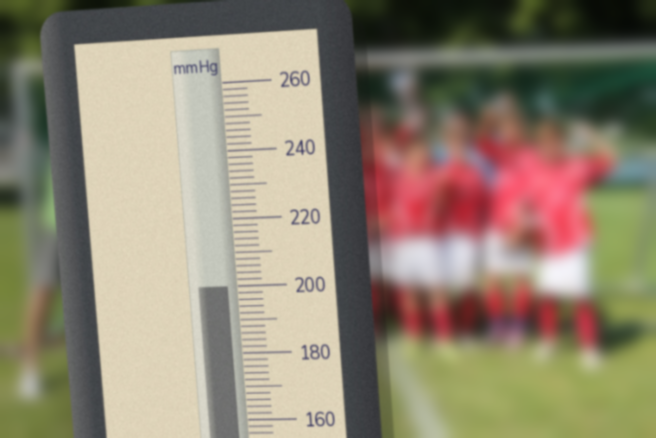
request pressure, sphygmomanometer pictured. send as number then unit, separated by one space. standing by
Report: 200 mmHg
